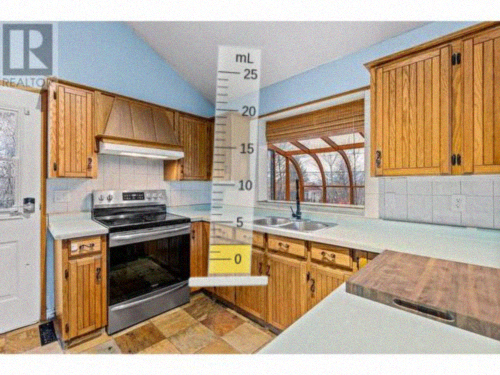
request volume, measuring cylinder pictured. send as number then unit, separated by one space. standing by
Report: 2 mL
